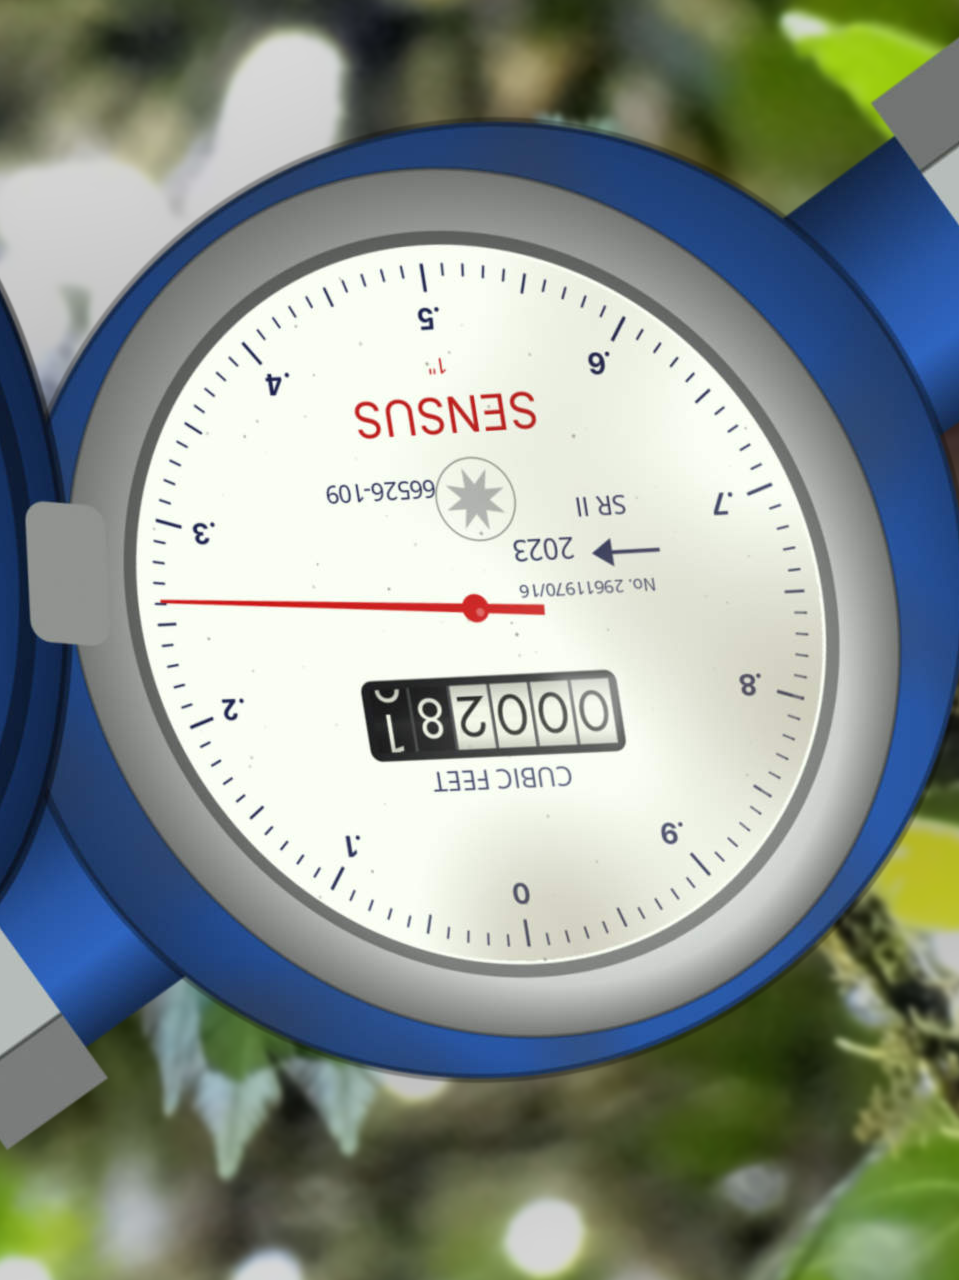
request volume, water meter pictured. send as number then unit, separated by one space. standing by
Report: 281.26 ft³
